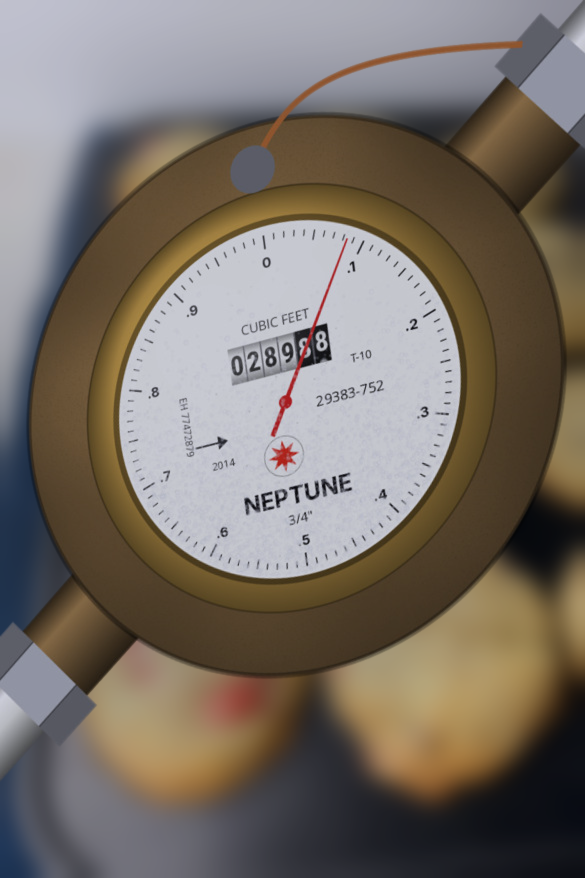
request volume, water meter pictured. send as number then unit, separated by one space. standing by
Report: 28988.08 ft³
